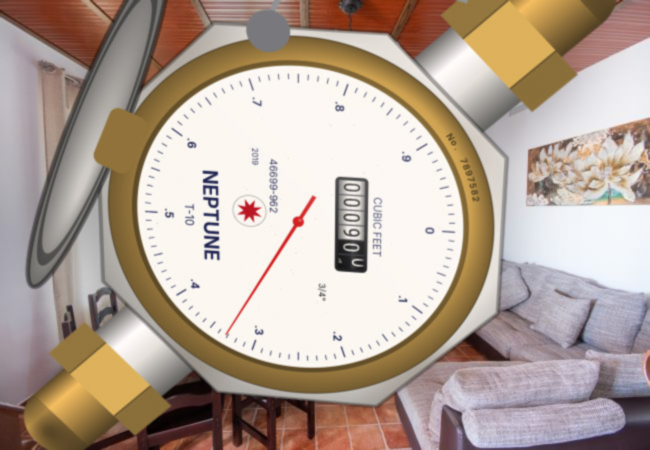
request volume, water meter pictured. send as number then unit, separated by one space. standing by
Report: 900.33 ft³
